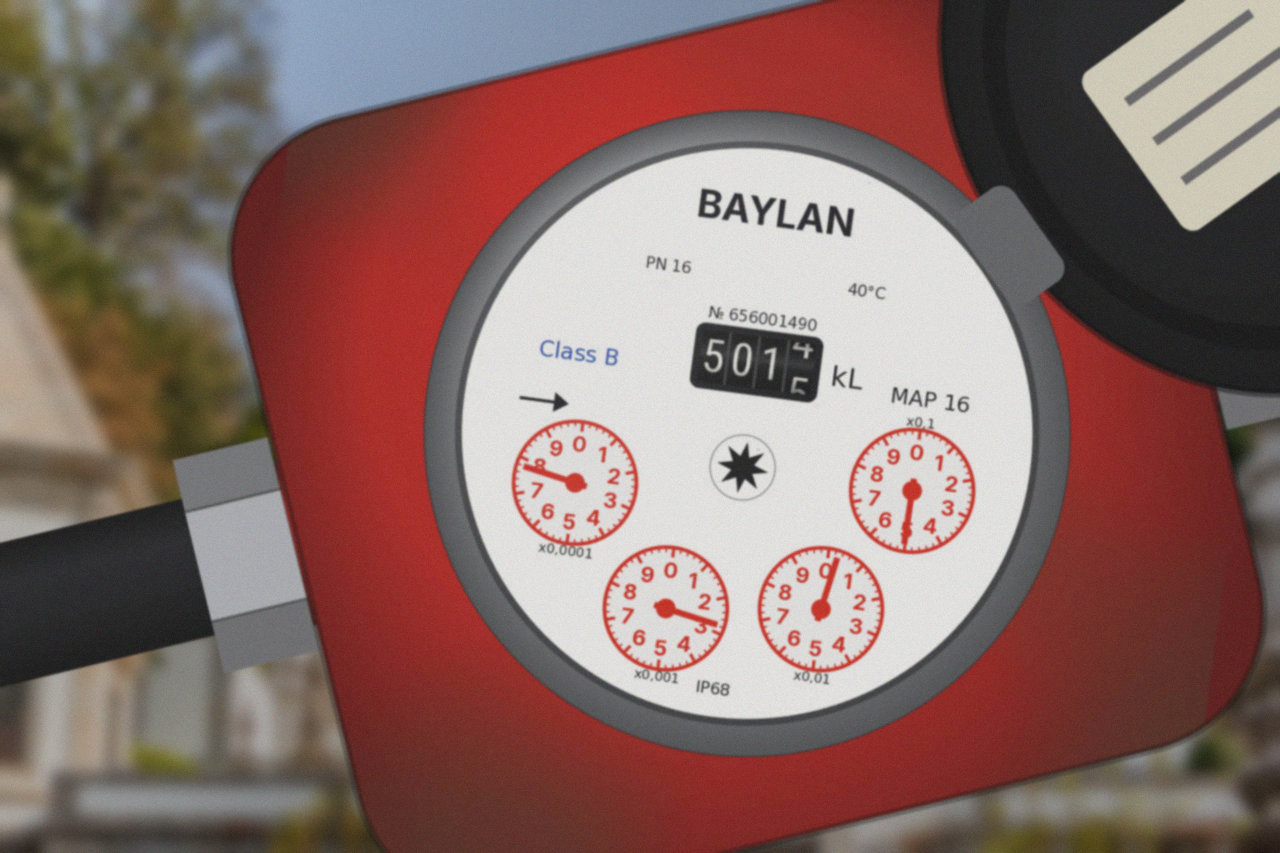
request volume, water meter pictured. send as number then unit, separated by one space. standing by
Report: 5014.5027 kL
